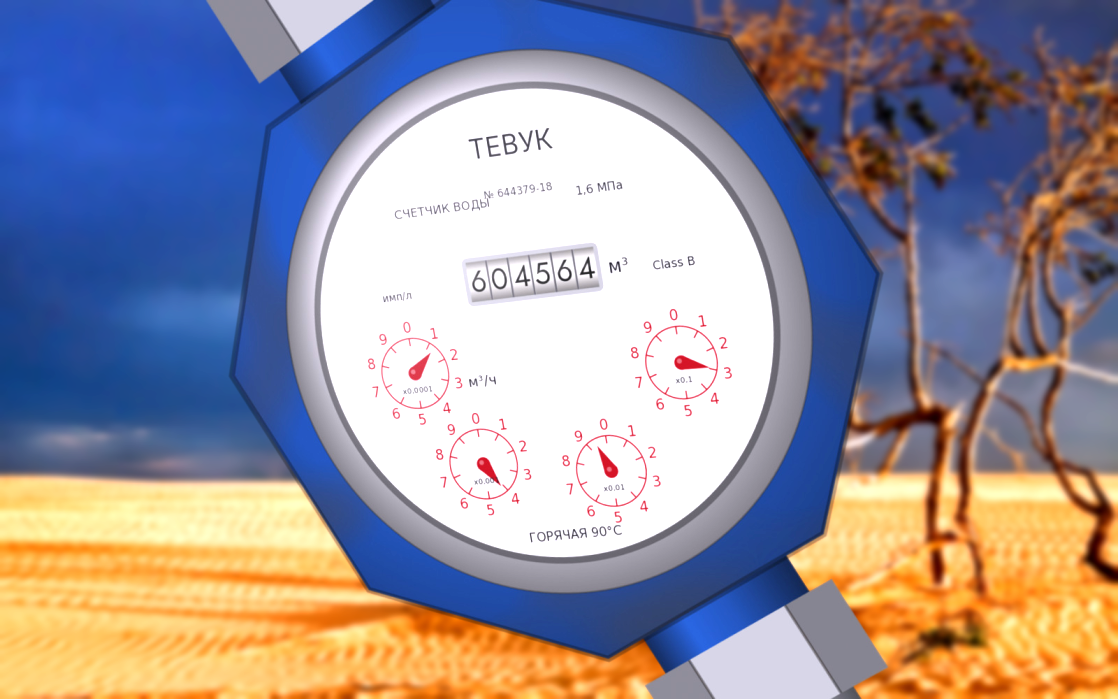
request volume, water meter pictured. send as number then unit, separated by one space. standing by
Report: 604564.2941 m³
